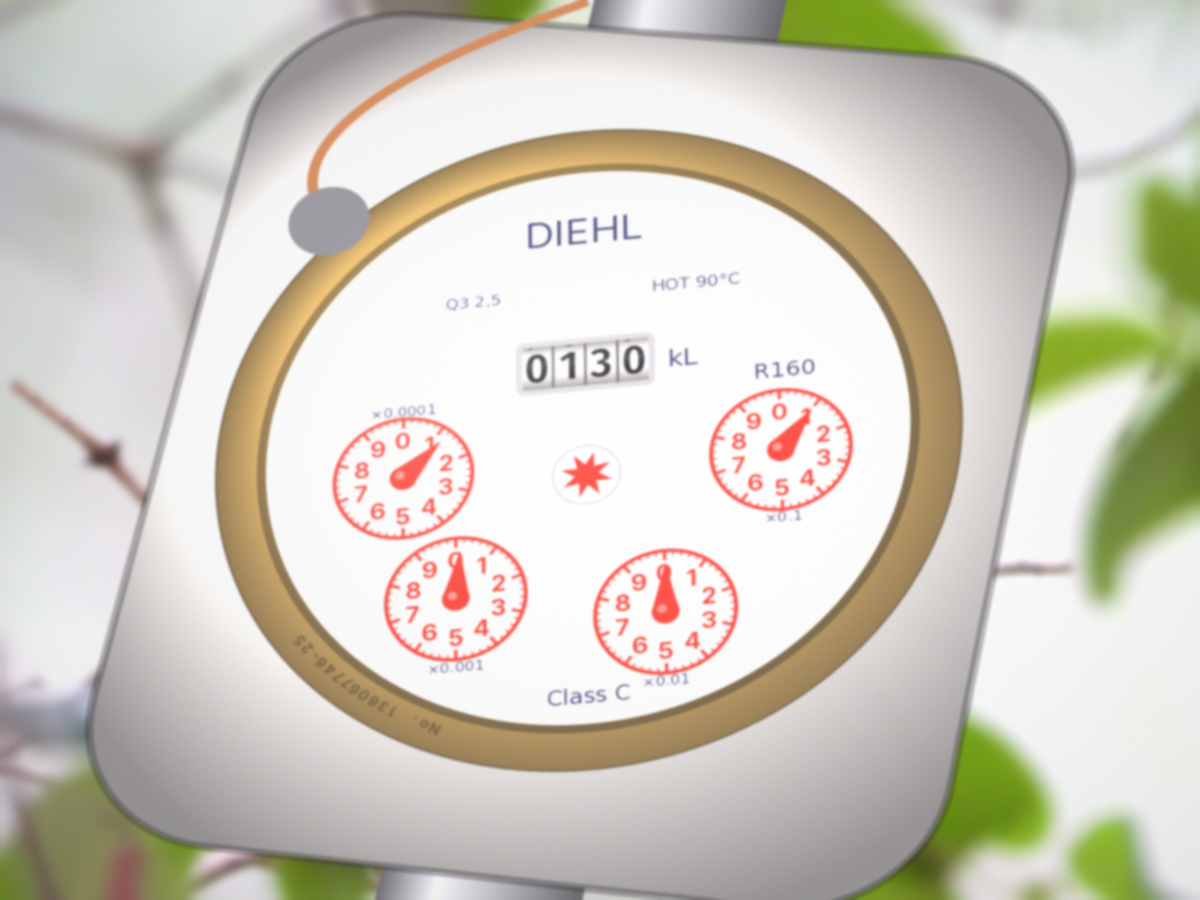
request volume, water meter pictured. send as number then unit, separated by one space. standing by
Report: 130.1001 kL
